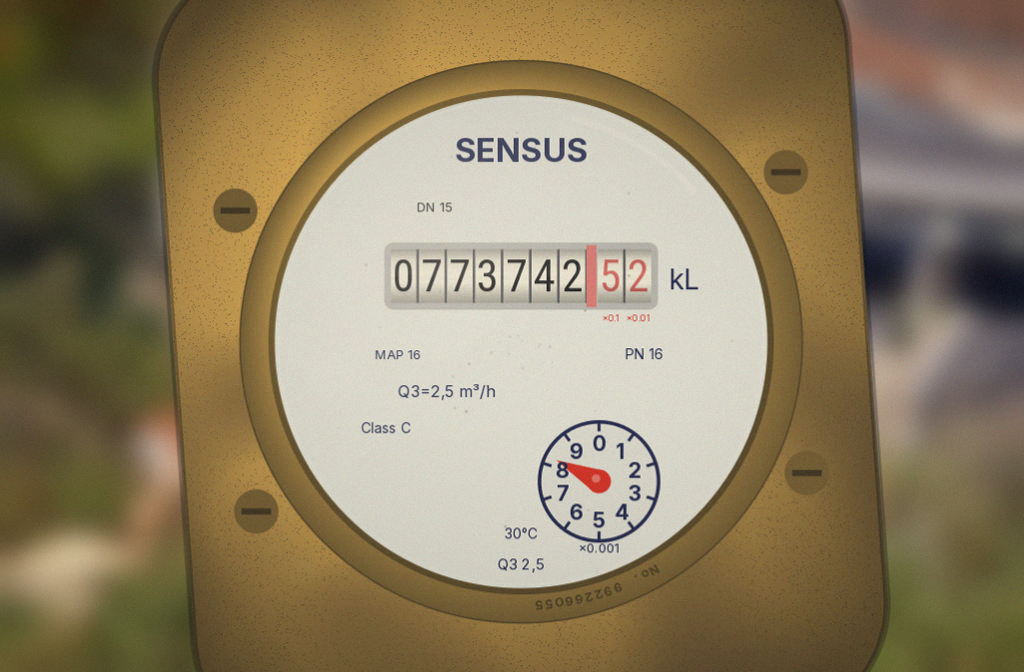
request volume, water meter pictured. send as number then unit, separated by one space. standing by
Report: 773742.528 kL
